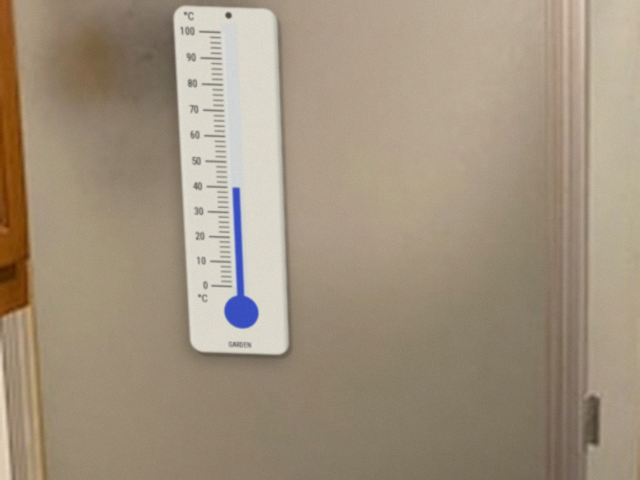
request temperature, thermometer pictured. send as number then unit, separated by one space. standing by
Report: 40 °C
